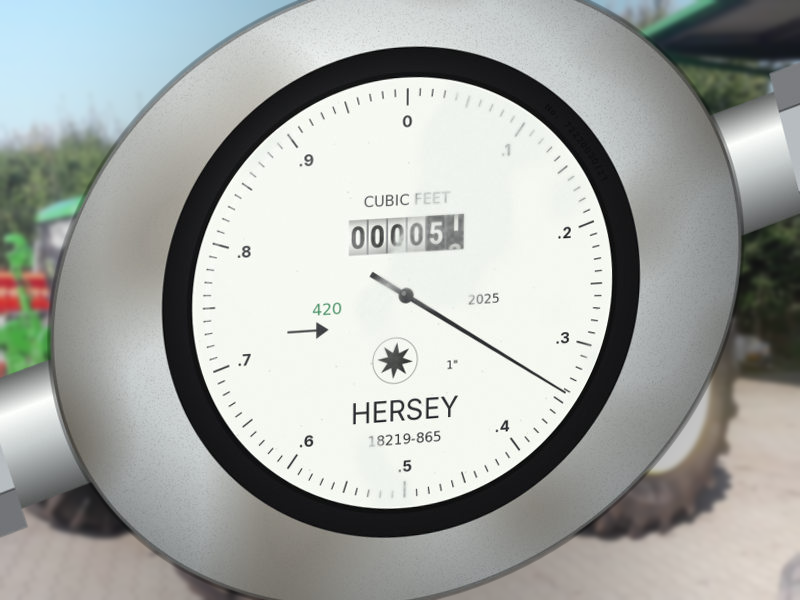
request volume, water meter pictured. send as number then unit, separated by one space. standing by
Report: 51.34 ft³
